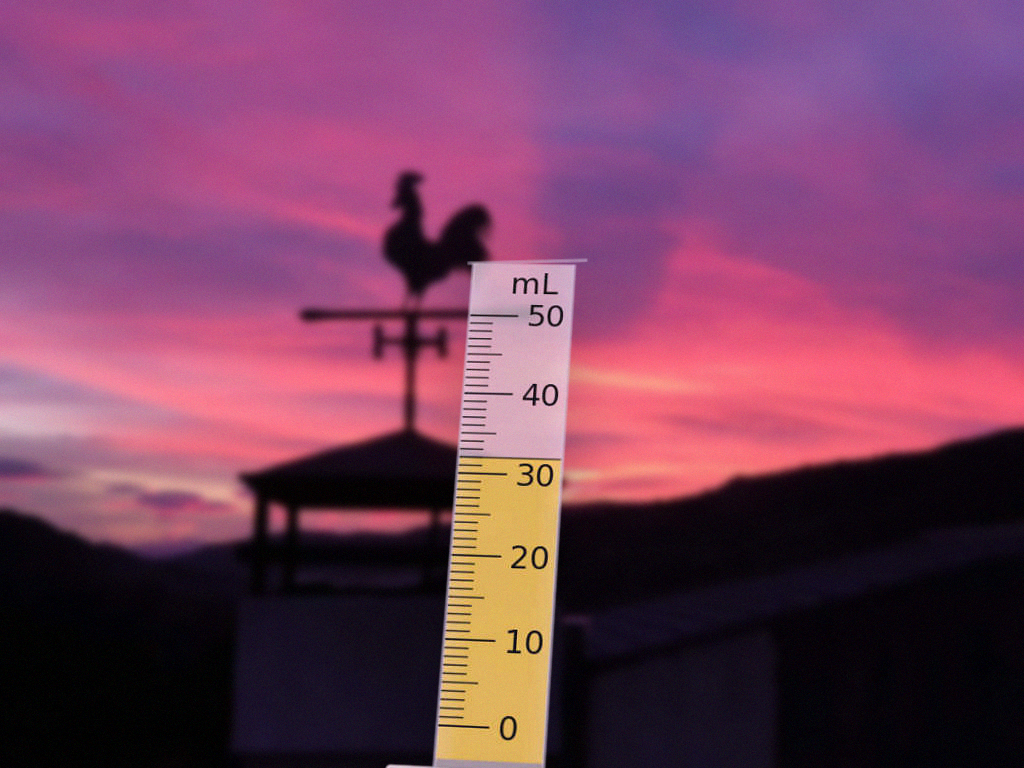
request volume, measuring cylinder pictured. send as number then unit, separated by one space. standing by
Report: 32 mL
